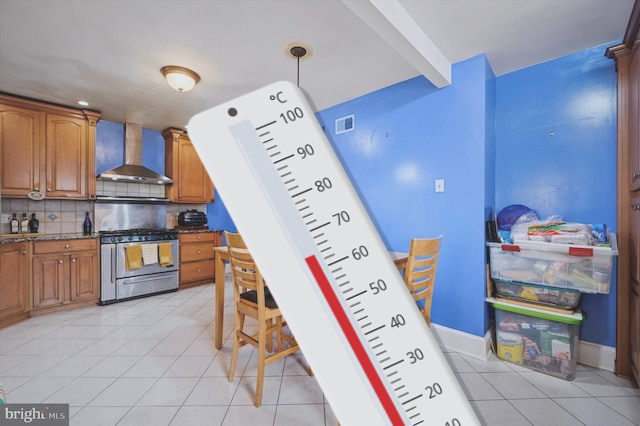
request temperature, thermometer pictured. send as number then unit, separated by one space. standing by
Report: 64 °C
